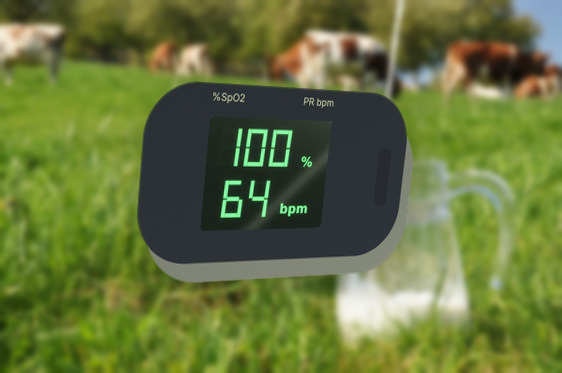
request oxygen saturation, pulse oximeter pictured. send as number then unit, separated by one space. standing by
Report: 100 %
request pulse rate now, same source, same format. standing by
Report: 64 bpm
